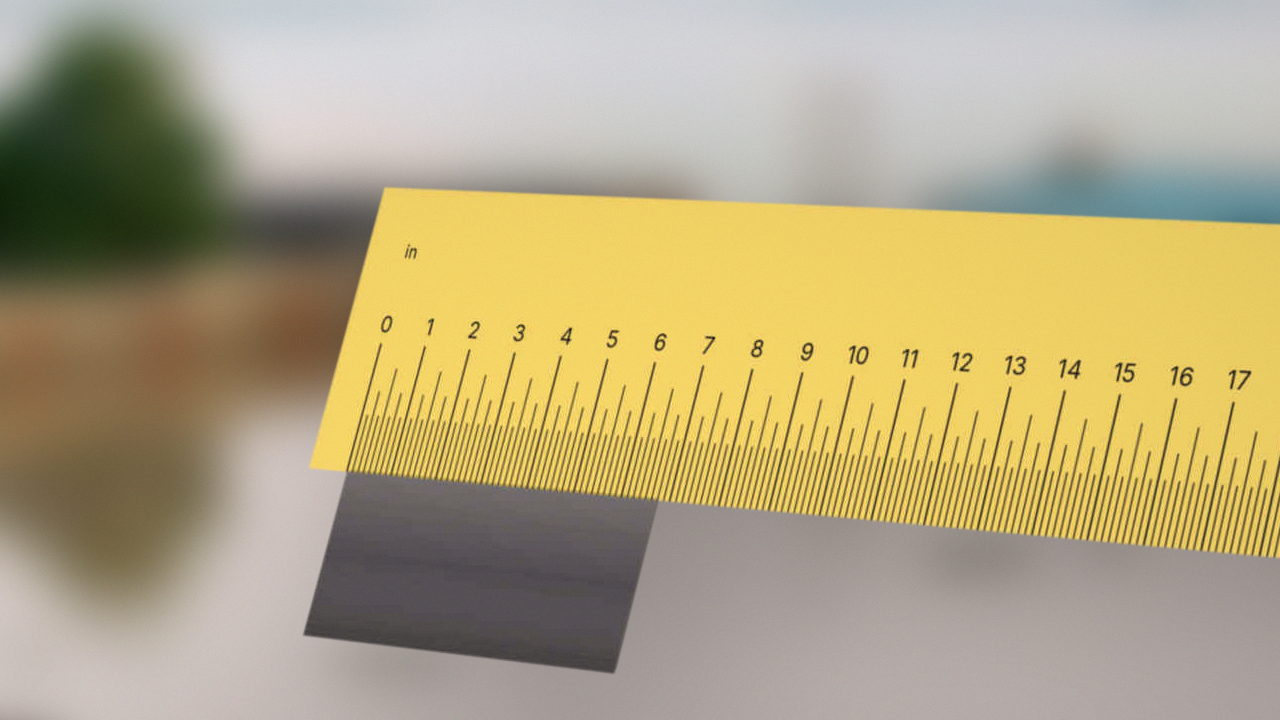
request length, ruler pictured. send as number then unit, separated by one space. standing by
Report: 6.75 in
